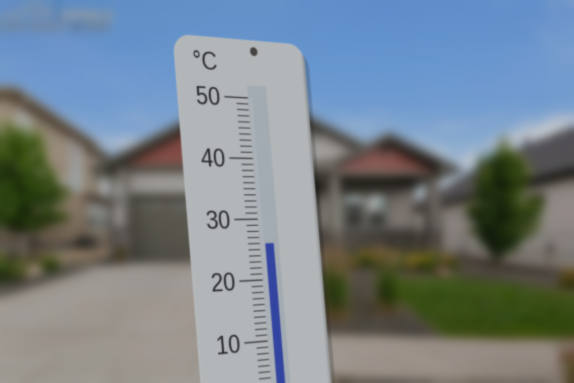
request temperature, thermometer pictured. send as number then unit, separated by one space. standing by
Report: 26 °C
